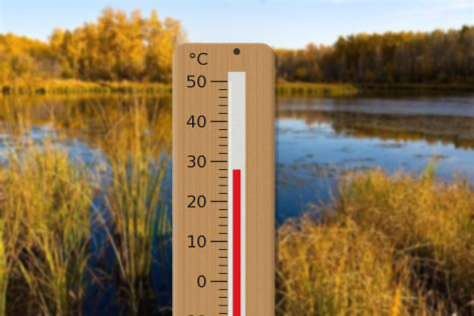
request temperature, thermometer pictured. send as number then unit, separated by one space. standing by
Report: 28 °C
